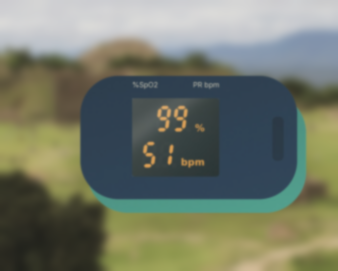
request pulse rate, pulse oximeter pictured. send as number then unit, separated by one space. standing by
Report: 51 bpm
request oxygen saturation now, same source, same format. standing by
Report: 99 %
